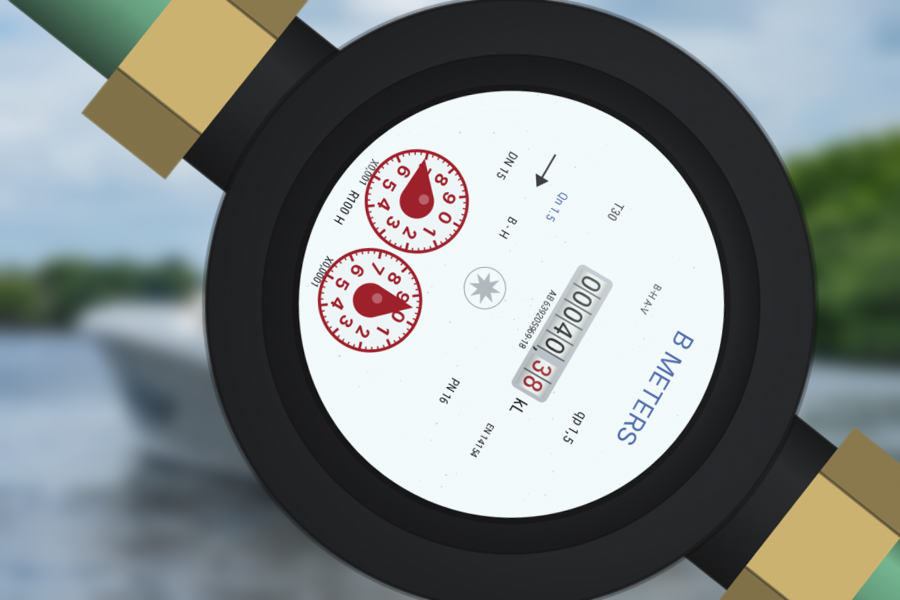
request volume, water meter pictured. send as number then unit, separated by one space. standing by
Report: 40.3869 kL
